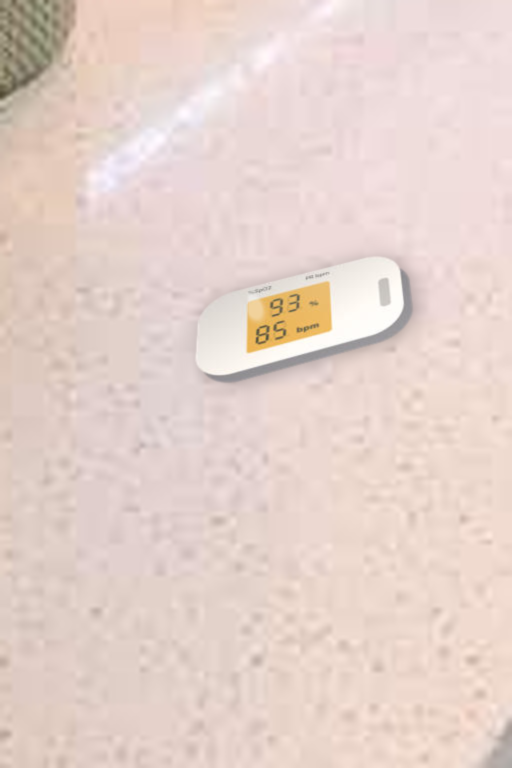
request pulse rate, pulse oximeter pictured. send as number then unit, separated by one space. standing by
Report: 85 bpm
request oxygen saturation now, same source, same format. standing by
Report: 93 %
